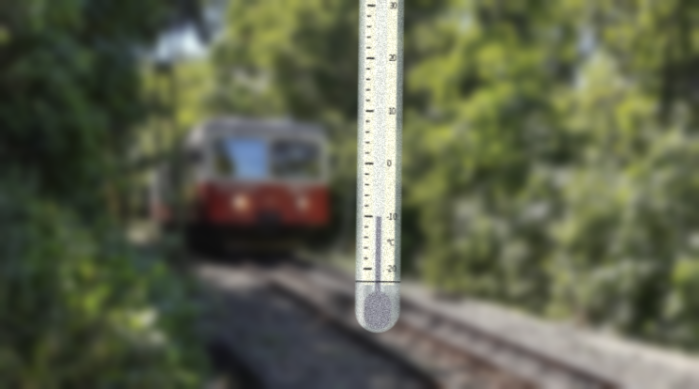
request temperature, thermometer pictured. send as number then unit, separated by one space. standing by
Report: -10 °C
